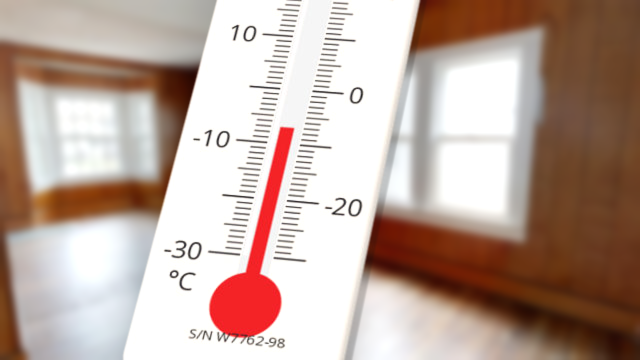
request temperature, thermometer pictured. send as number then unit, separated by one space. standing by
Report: -7 °C
